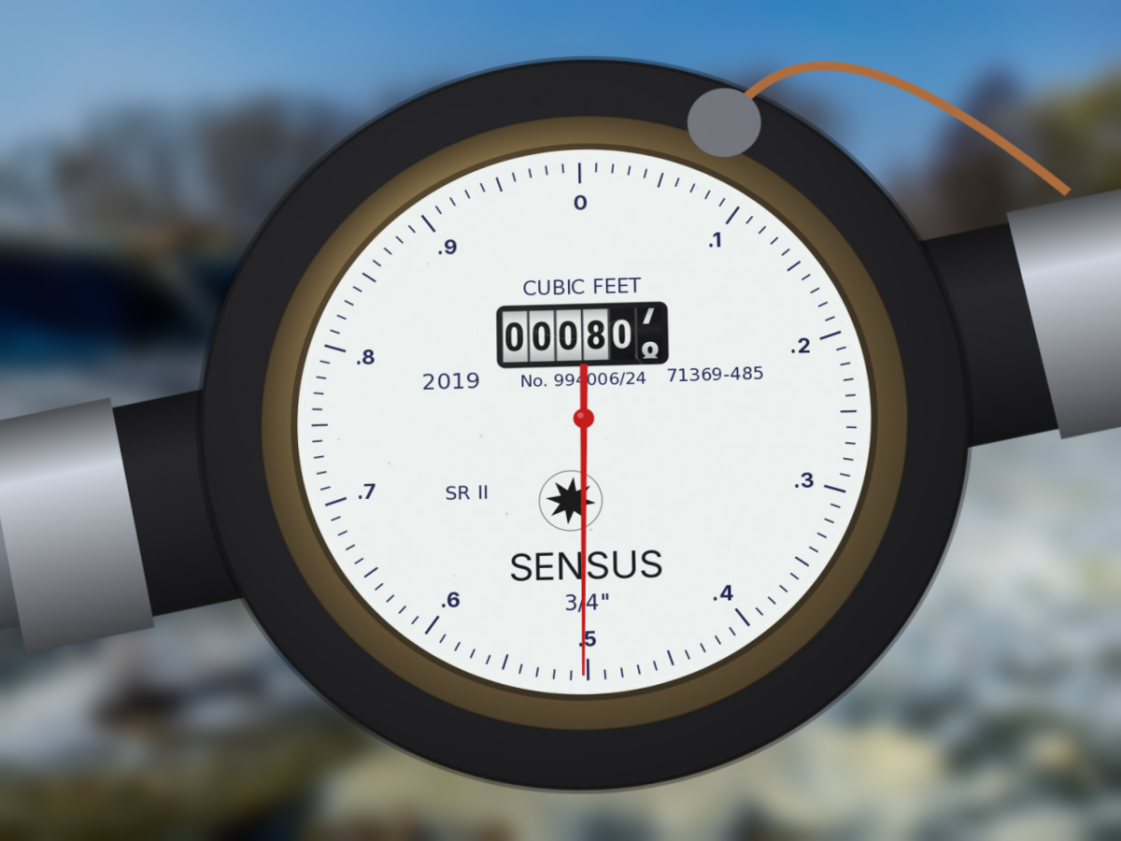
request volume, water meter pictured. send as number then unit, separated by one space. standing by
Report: 807.50 ft³
